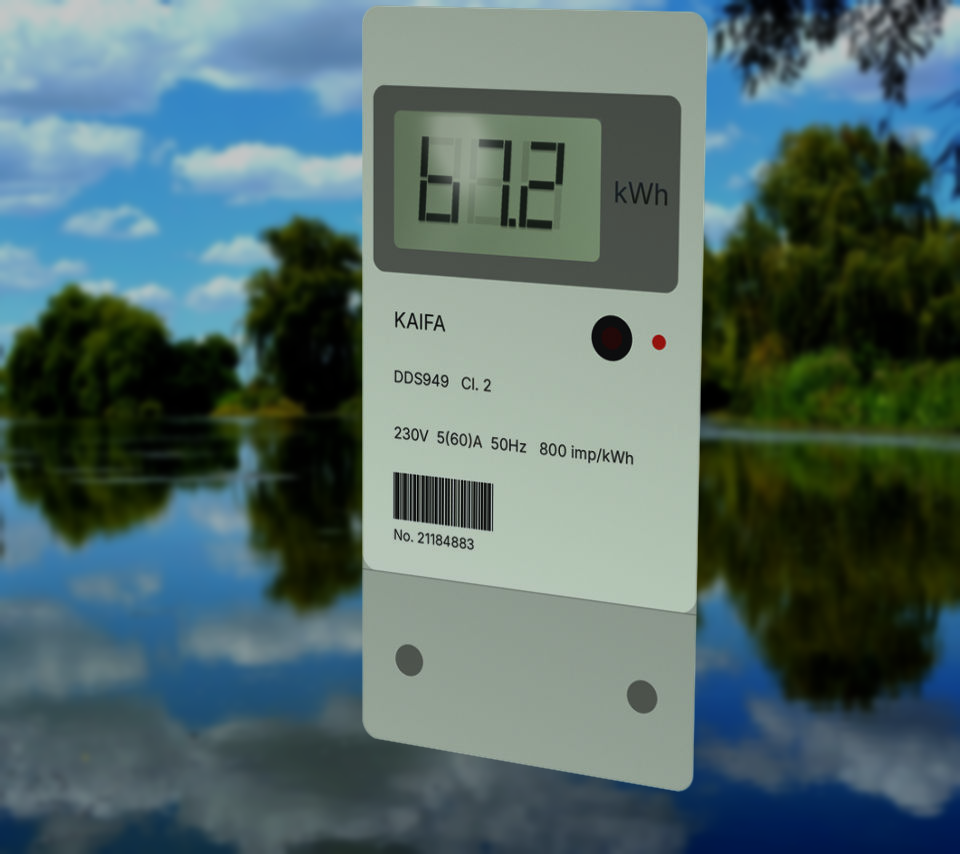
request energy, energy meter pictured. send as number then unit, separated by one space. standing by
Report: 67.2 kWh
